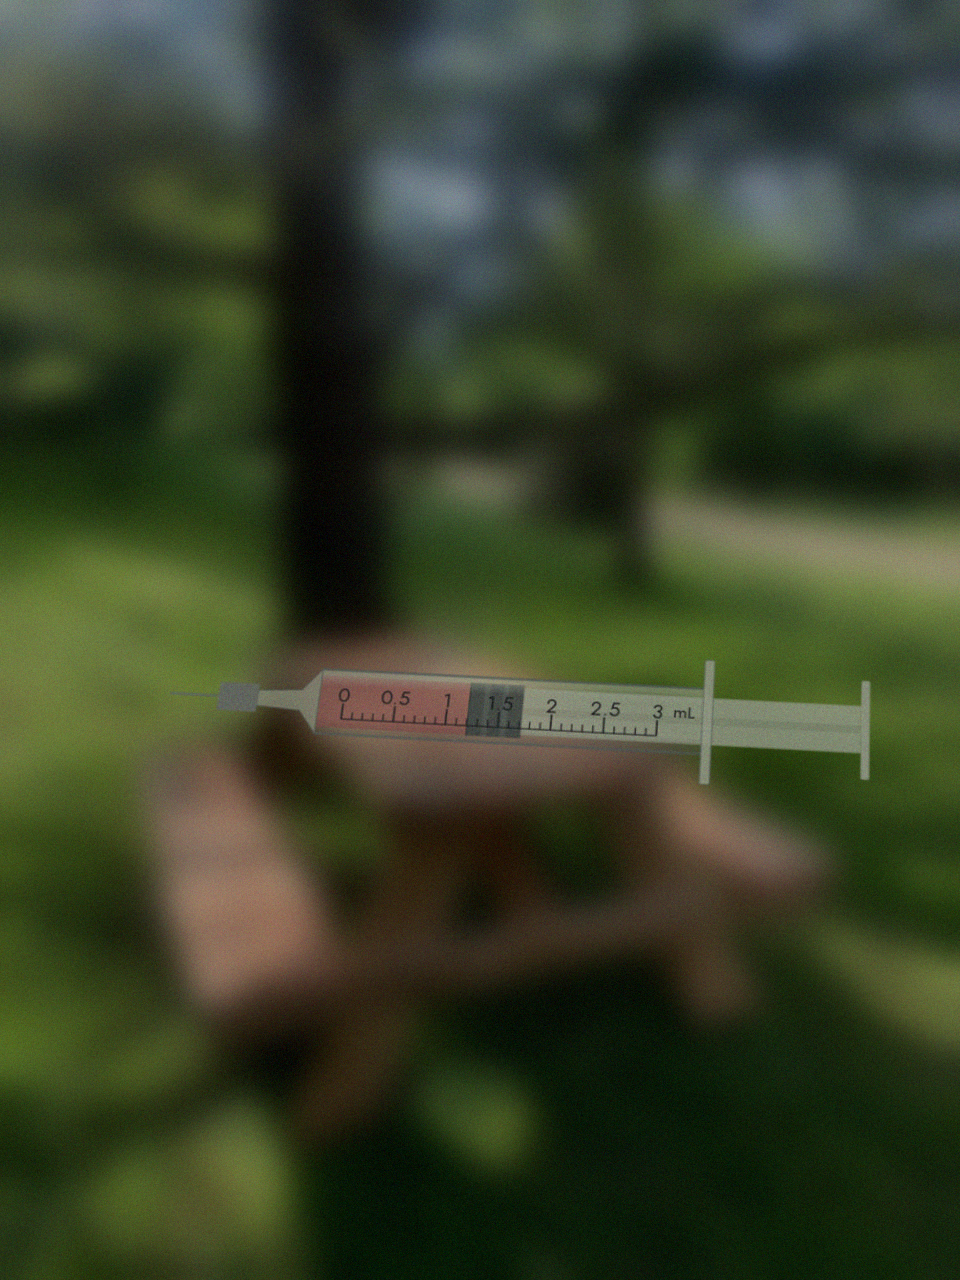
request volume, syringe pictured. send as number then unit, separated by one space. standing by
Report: 1.2 mL
